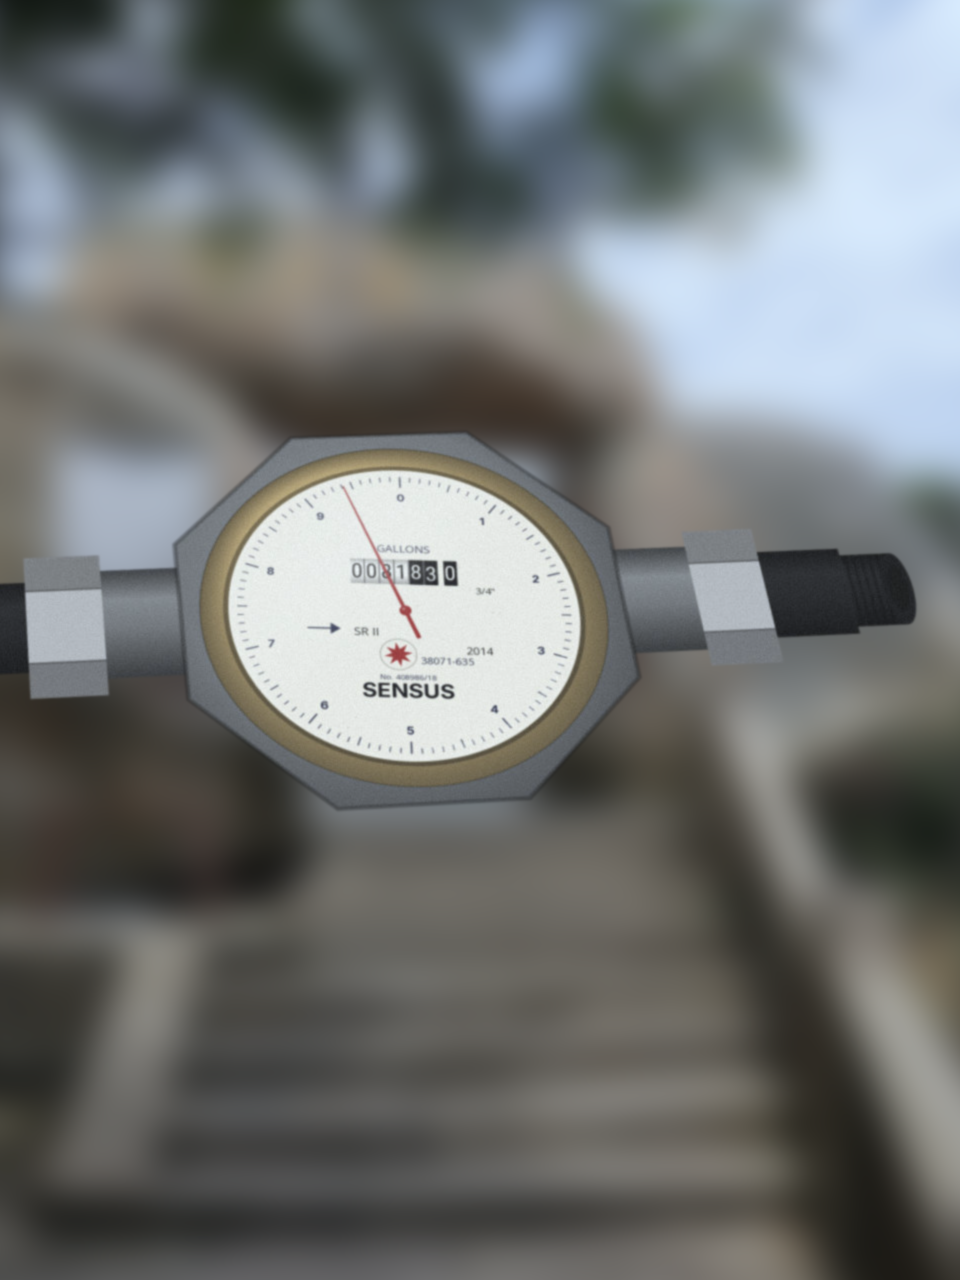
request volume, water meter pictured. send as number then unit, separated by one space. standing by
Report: 81829.4 gal
